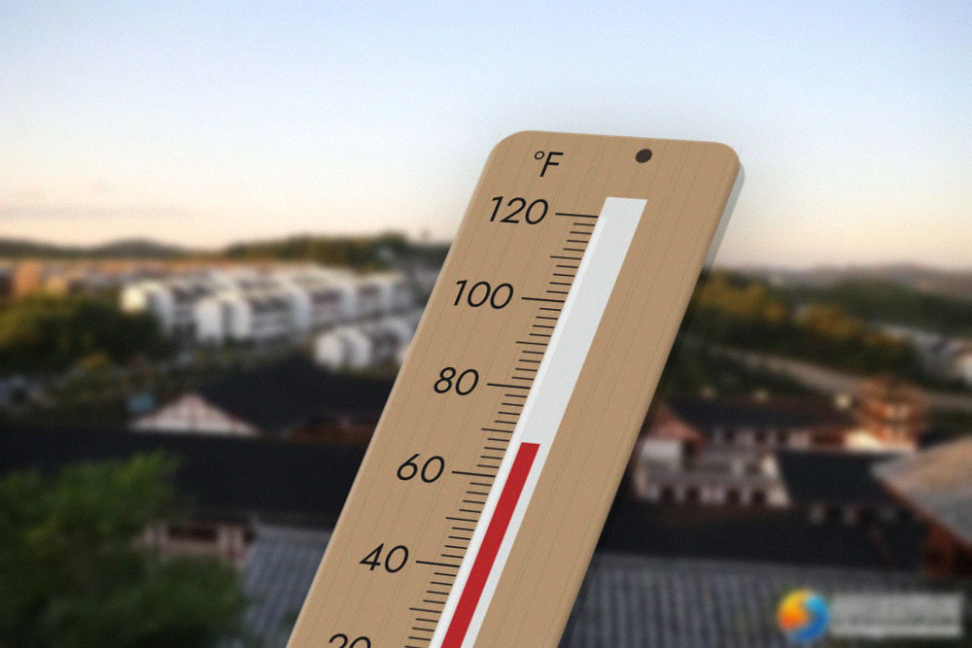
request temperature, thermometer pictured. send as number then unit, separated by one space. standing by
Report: 68 °F
